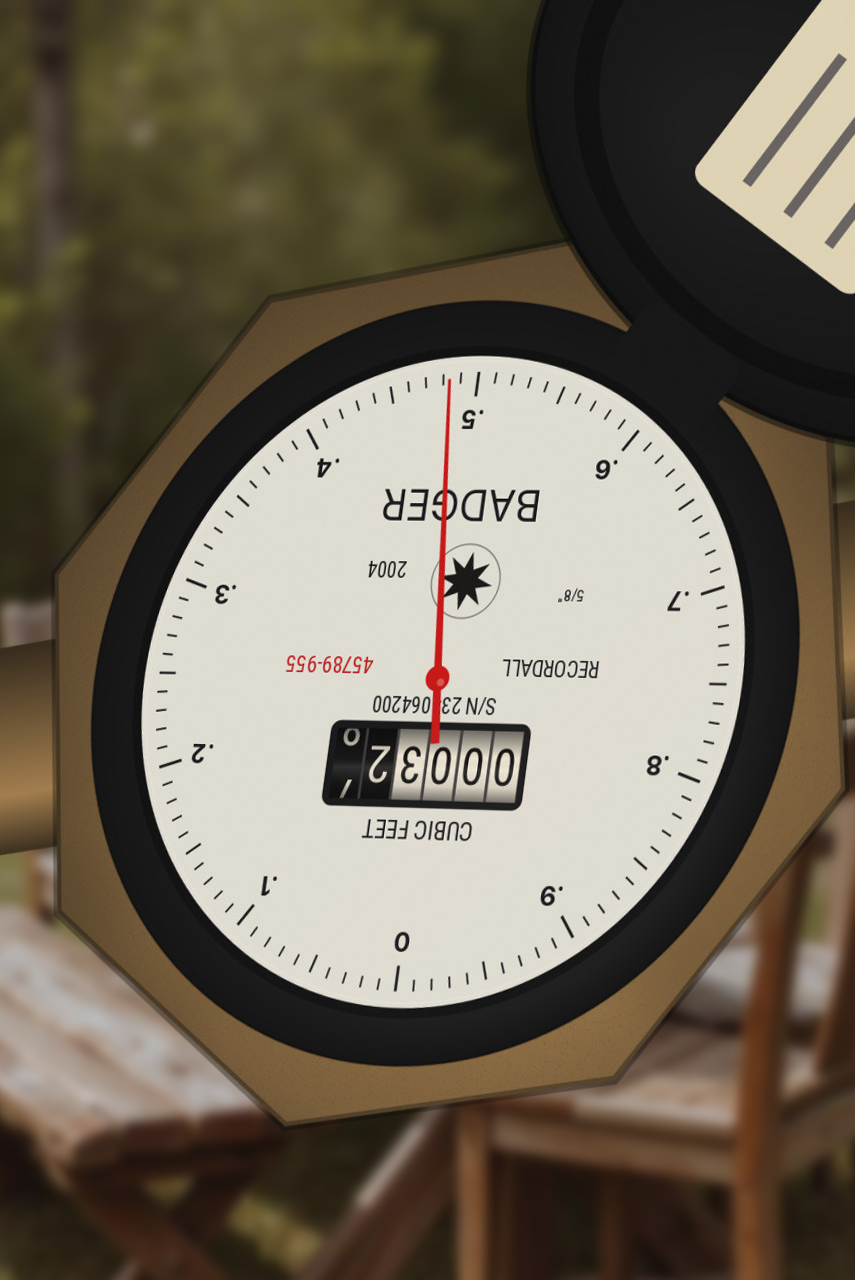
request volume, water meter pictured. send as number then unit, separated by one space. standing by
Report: 327.48 ft³
